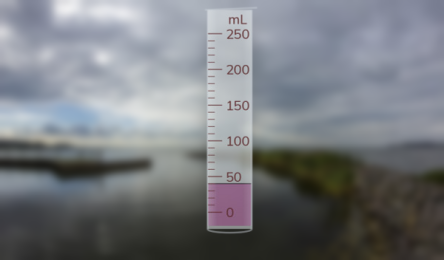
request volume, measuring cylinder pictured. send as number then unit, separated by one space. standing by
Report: 40 mL
